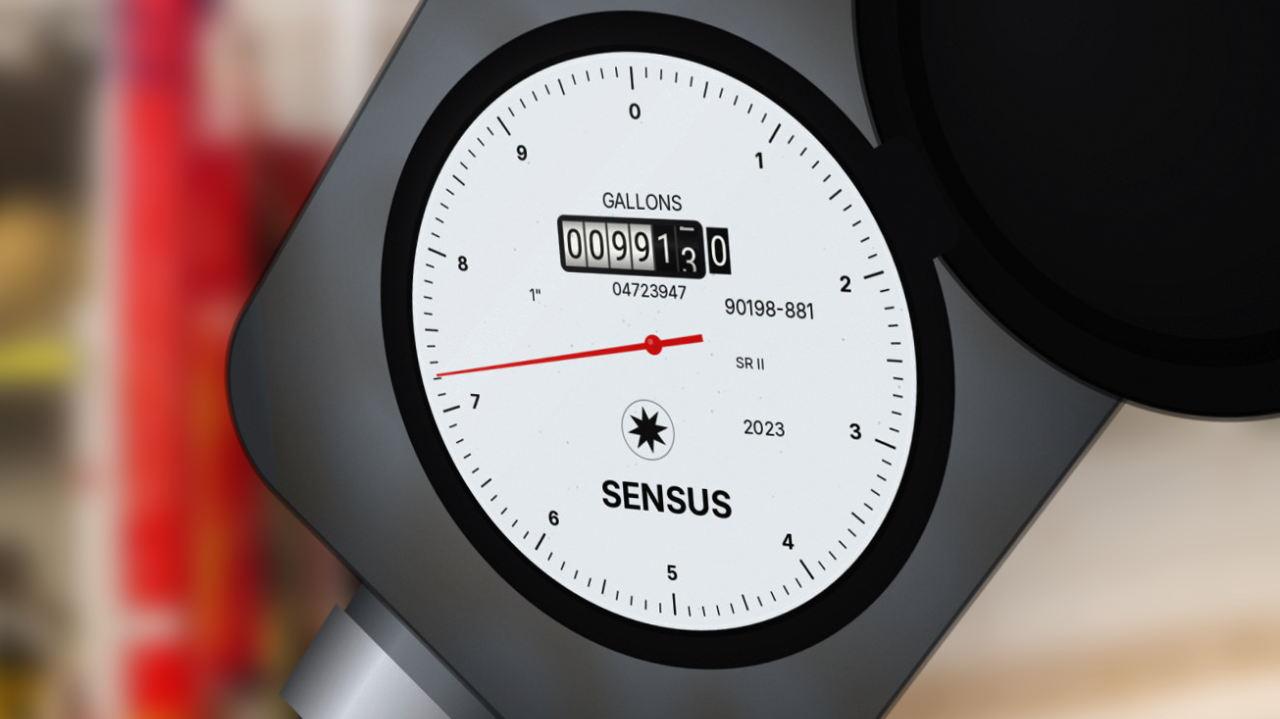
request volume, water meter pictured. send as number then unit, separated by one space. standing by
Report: 99127.2 gal
